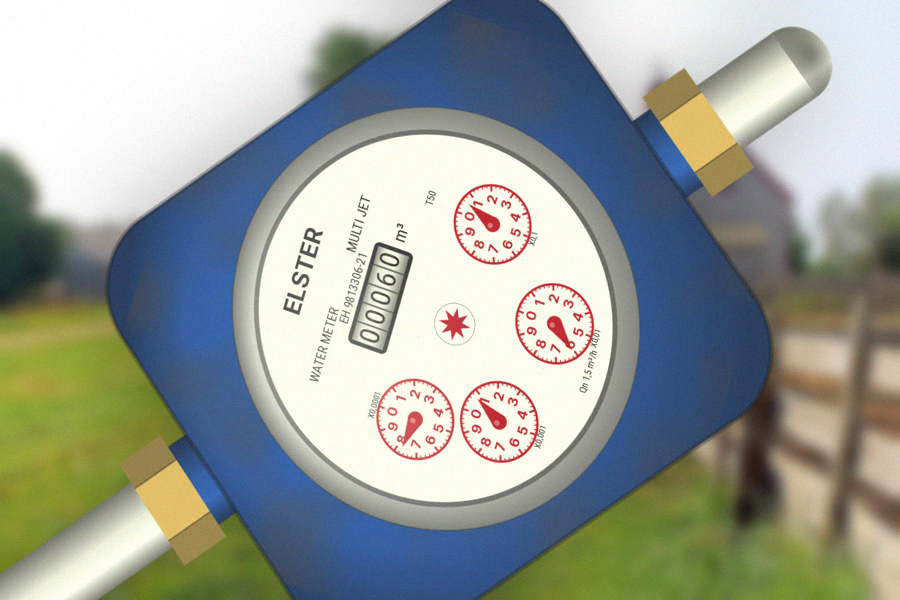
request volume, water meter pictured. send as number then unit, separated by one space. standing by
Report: 60.0607 m³
